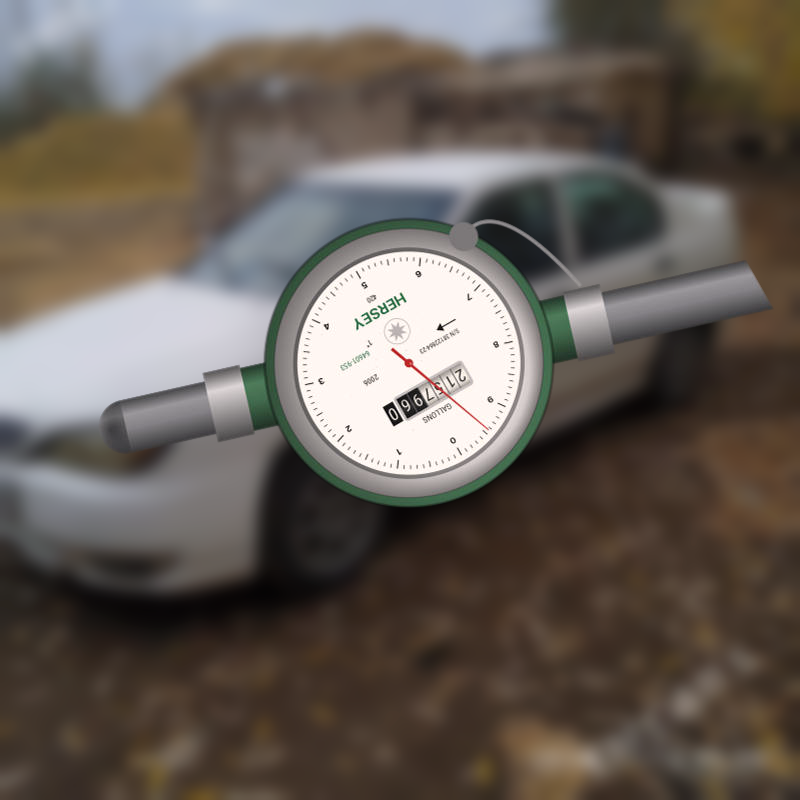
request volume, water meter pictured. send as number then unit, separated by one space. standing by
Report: 2157959.4 gal
